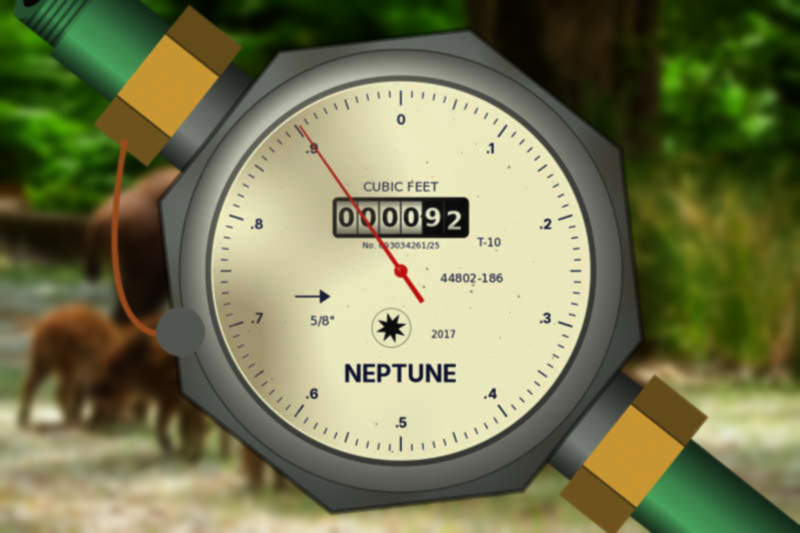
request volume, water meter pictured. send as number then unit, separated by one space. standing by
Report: 91.90 ft³
